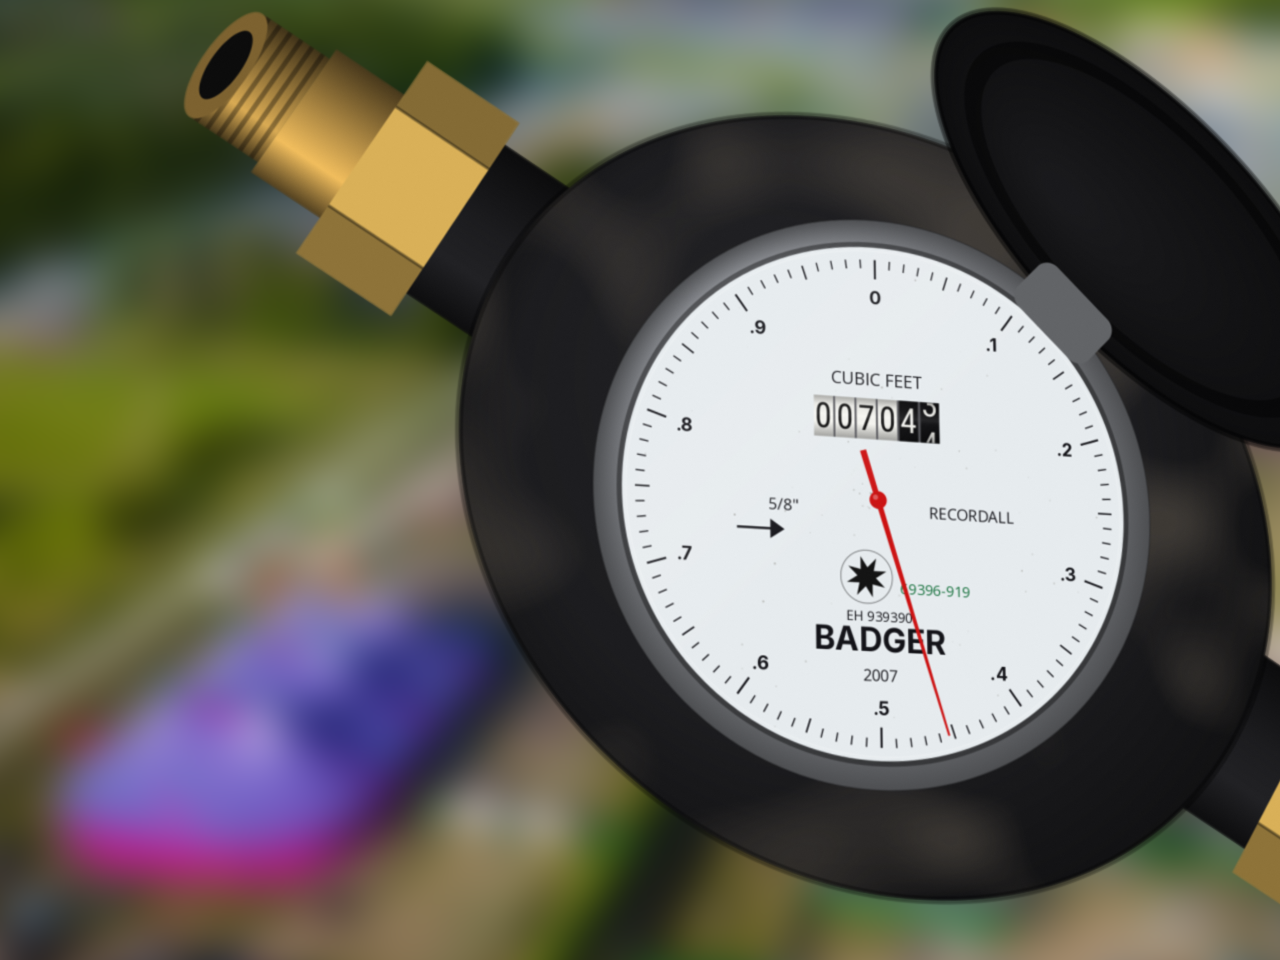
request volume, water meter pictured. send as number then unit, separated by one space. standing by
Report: 7043.45 ft³
